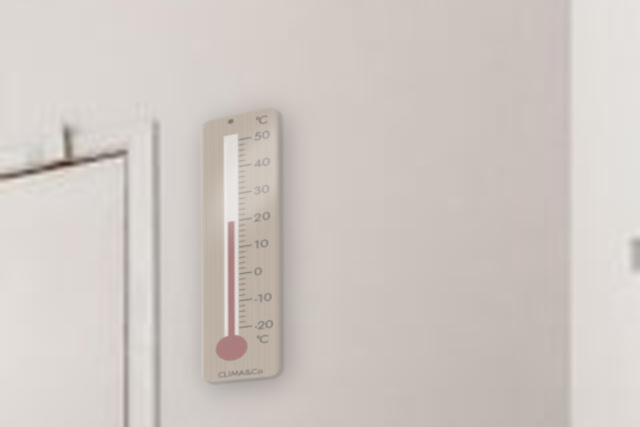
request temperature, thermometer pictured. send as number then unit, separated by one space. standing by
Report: 20 °C
